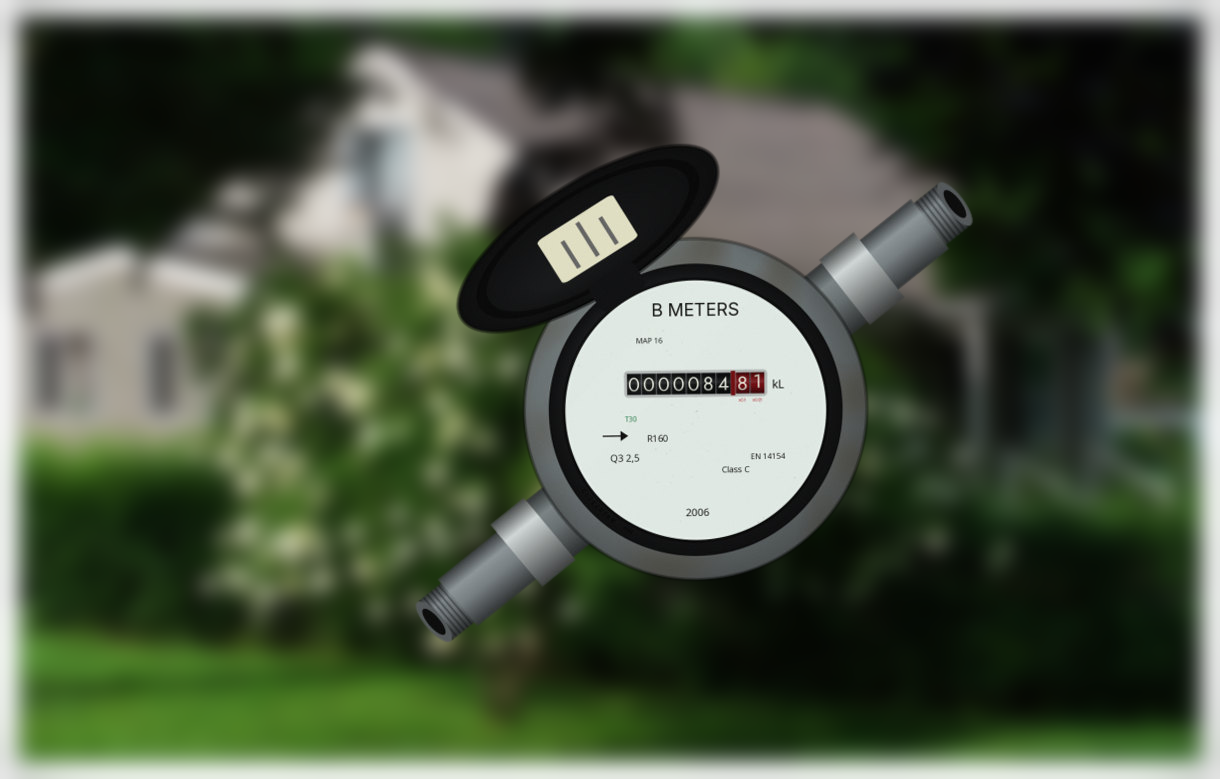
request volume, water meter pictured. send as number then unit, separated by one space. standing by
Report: 84.81 kL
